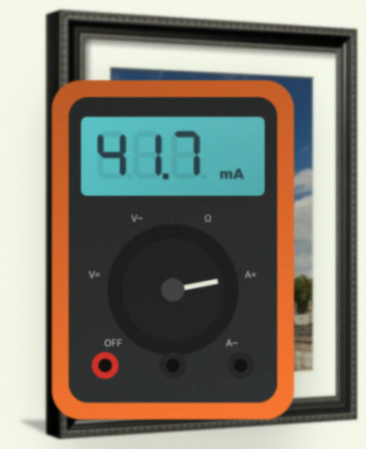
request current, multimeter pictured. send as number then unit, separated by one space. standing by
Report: 41.7 mA
